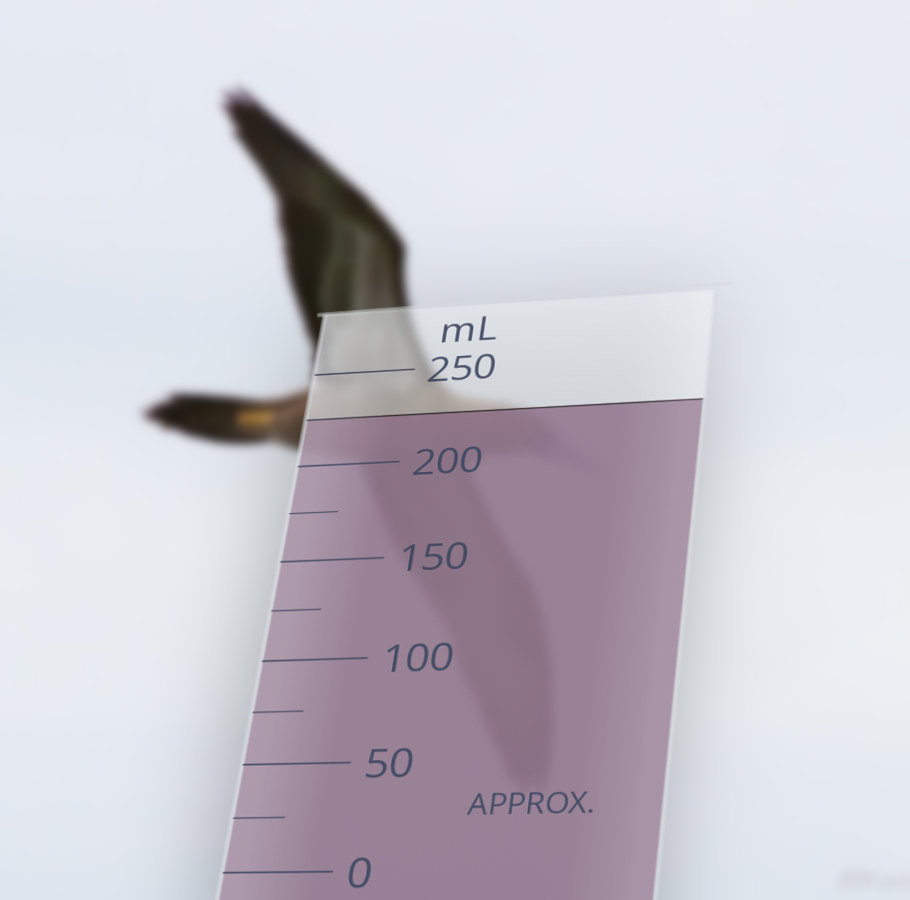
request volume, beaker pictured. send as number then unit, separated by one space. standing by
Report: 225 mL
